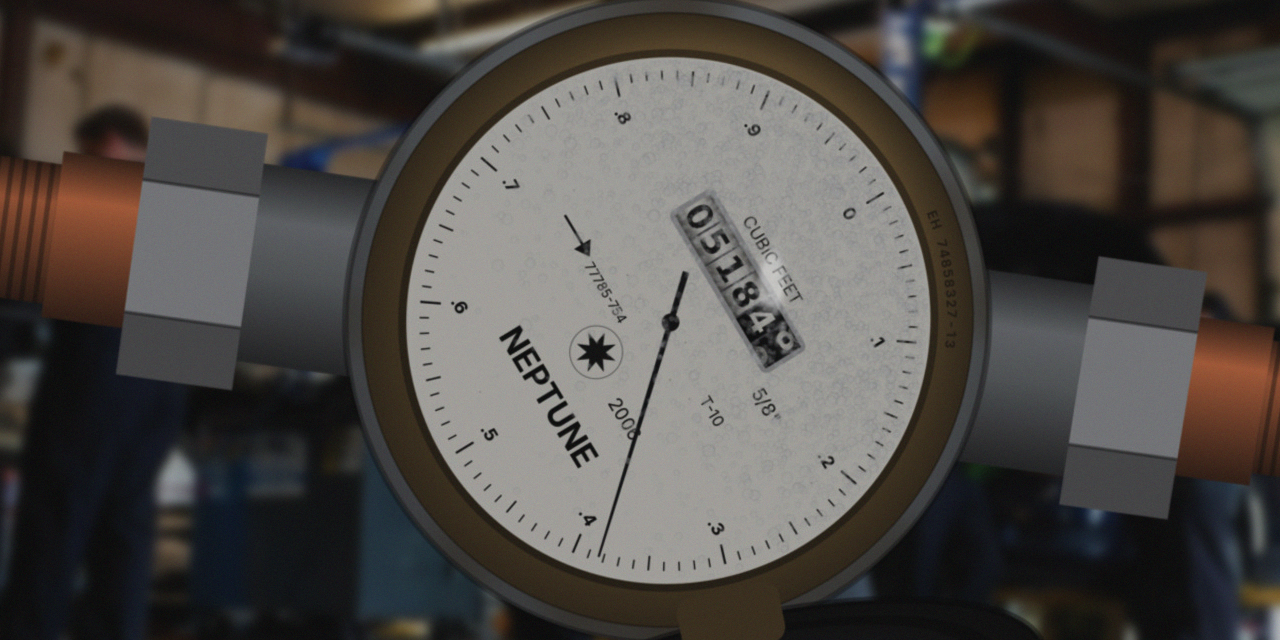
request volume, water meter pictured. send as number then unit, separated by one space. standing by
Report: 51848.38 ft³
